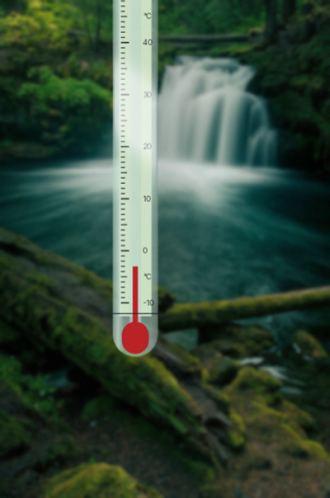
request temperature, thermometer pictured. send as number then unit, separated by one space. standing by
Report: -3 °C
